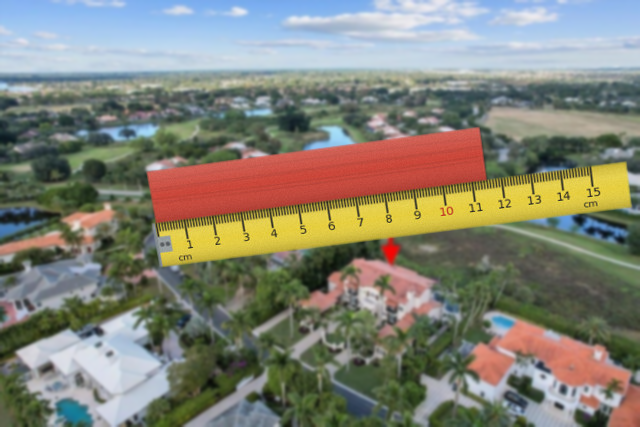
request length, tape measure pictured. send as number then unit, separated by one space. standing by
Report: 11.5 cm
